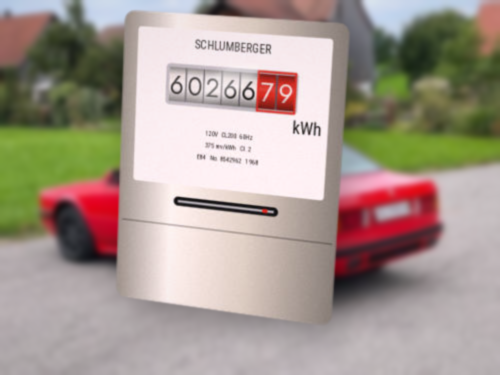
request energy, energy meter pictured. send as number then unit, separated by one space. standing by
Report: 60266.79 kWh
